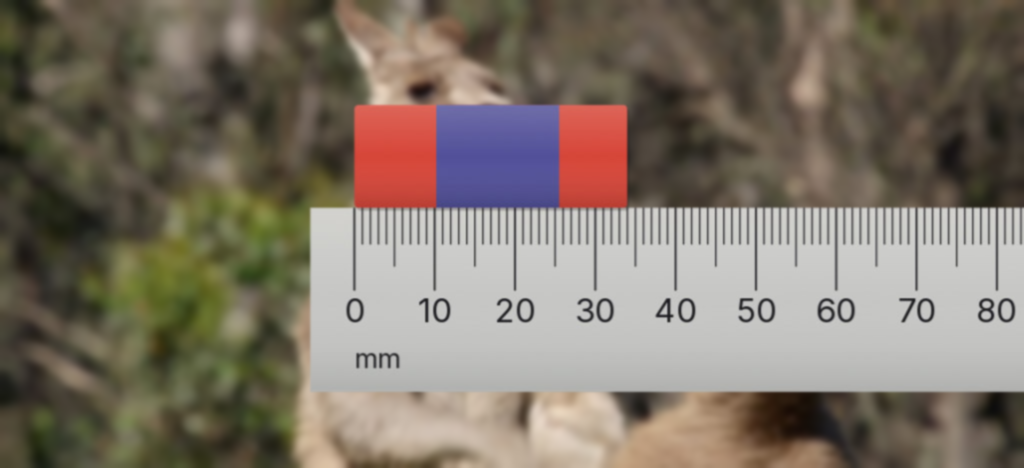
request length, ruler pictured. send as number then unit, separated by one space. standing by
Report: 34 mm
